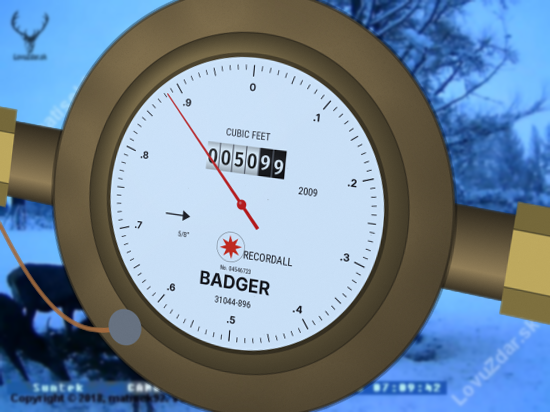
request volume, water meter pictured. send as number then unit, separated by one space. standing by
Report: 5098.88 ft³
